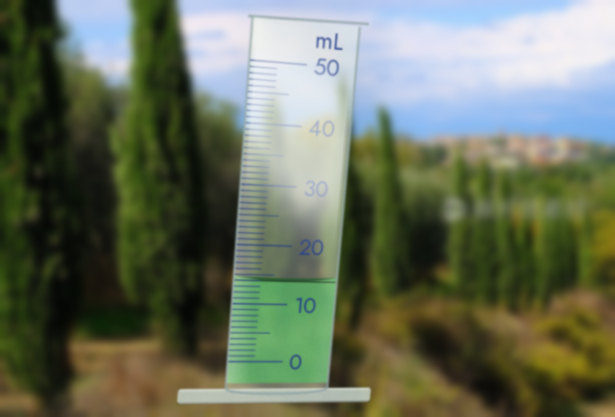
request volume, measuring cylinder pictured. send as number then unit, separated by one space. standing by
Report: 14 mL
